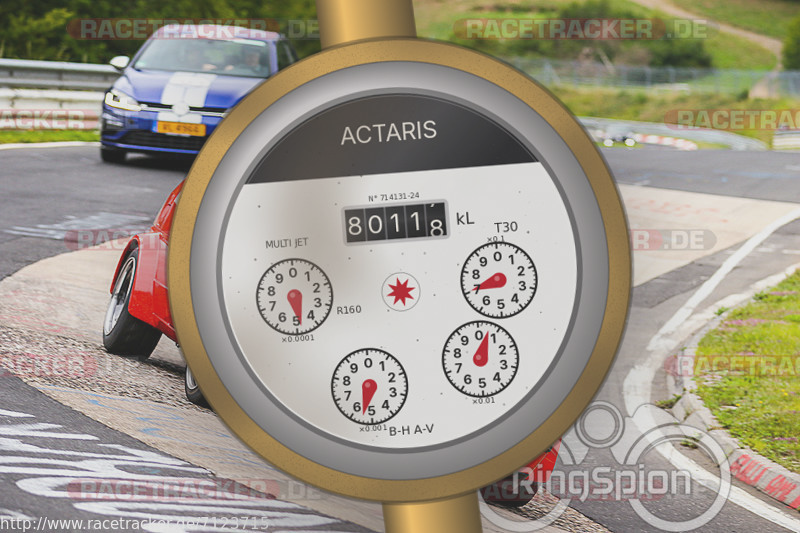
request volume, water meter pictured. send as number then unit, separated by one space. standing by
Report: 80117.7054 kL
